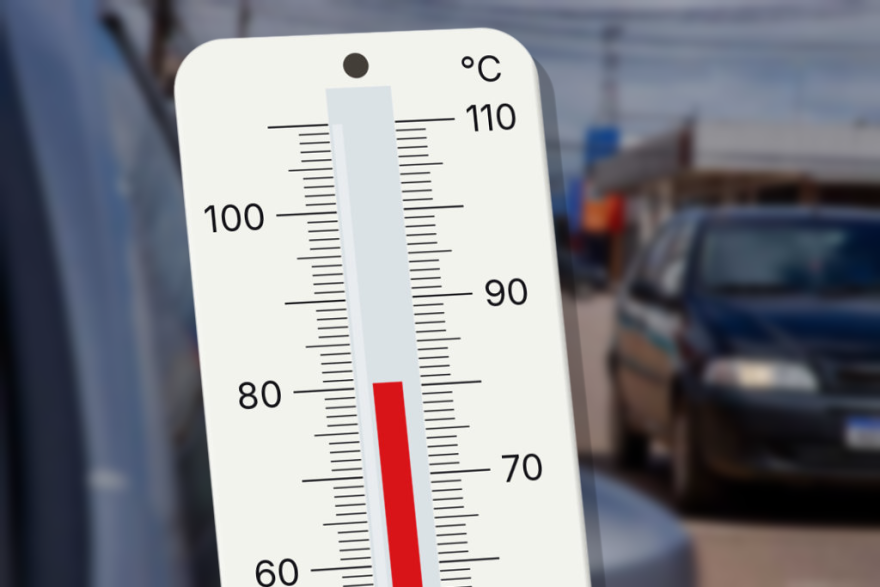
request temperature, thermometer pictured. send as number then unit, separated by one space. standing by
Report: 80.5 °C
